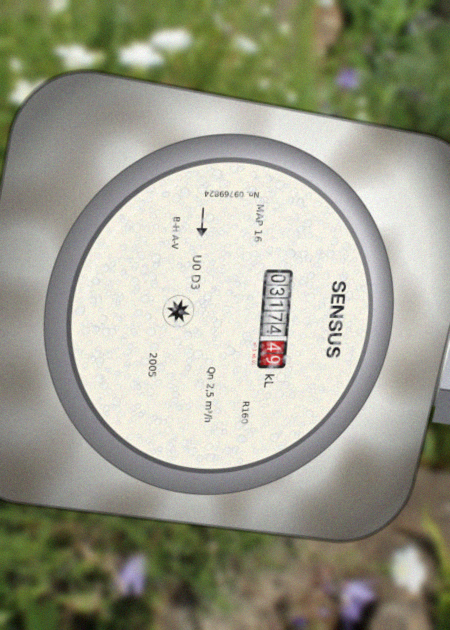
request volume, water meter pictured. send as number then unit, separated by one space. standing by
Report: 3174.49 kL
